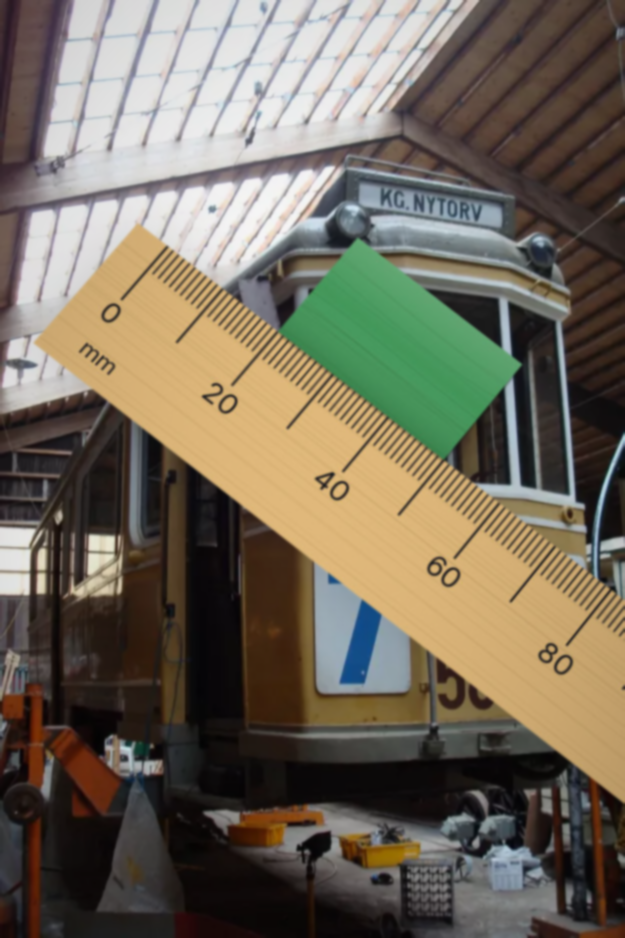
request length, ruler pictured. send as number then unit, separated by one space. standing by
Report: 30 mm
